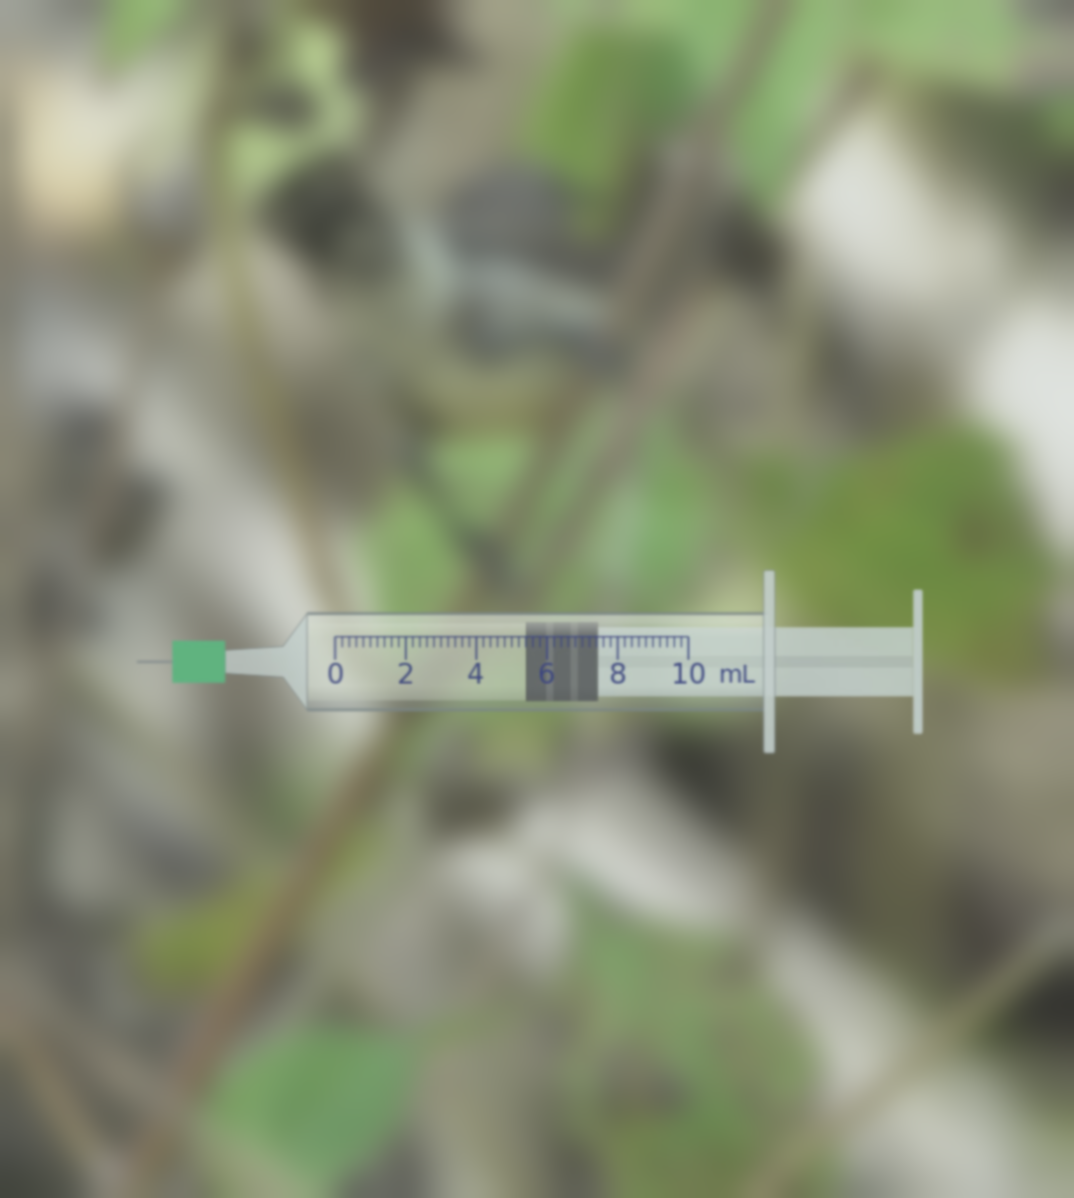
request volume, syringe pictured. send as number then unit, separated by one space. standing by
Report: 5.4 mL
